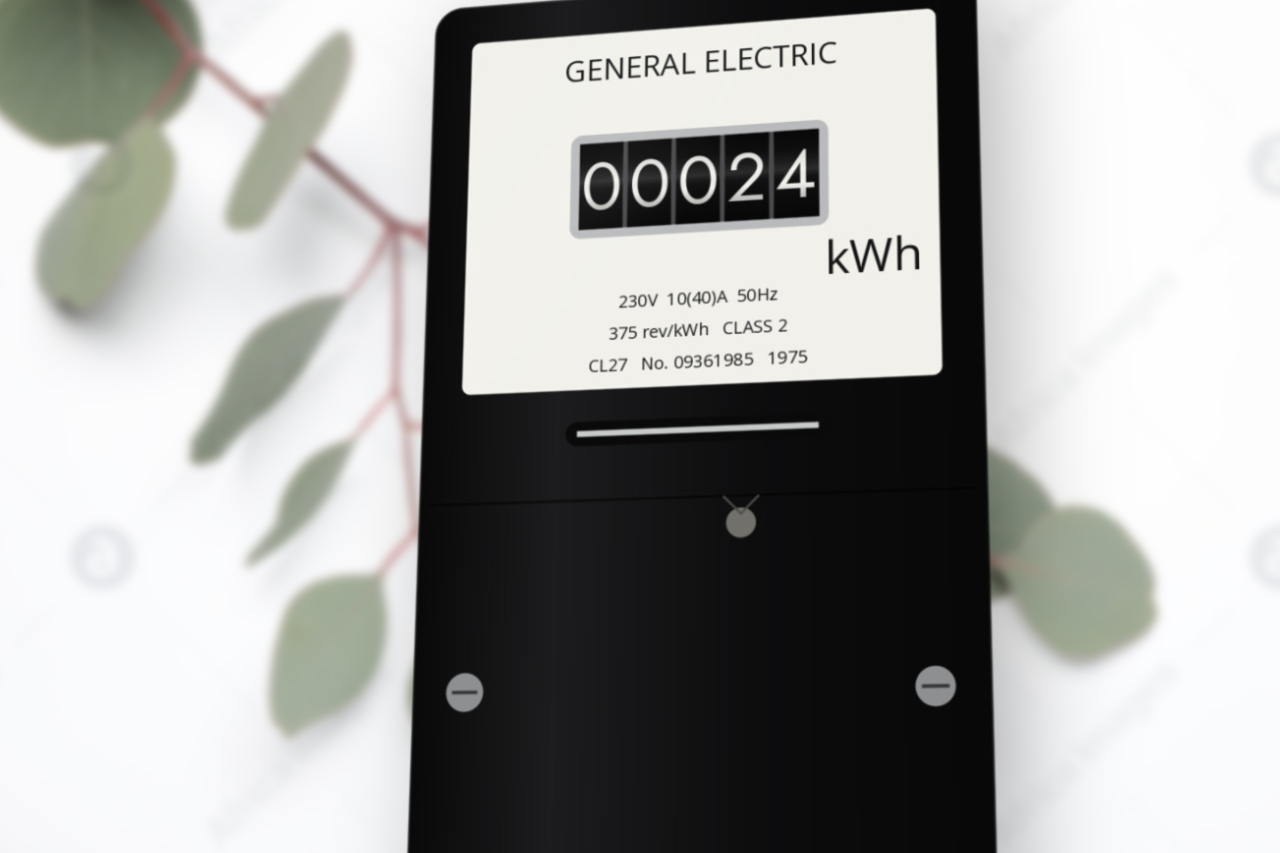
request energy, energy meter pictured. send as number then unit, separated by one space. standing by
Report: 24 kWh
